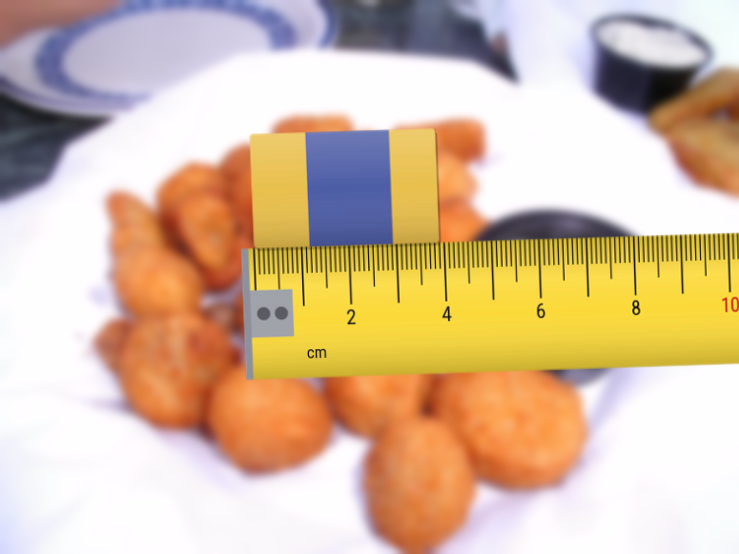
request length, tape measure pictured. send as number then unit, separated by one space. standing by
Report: 3.9 cm
